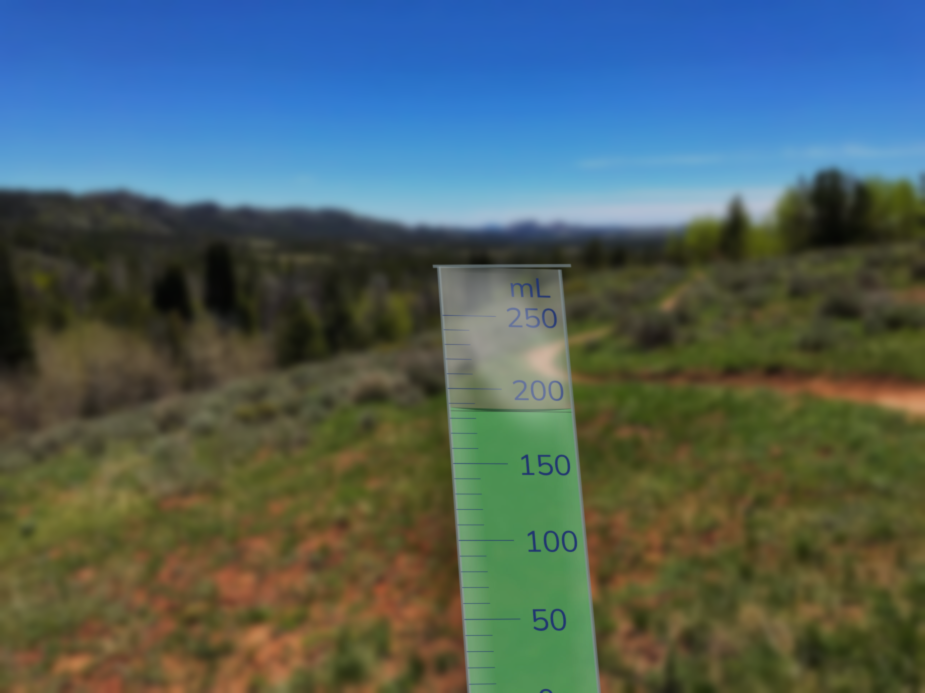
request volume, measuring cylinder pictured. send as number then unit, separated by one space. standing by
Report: 185 mL
